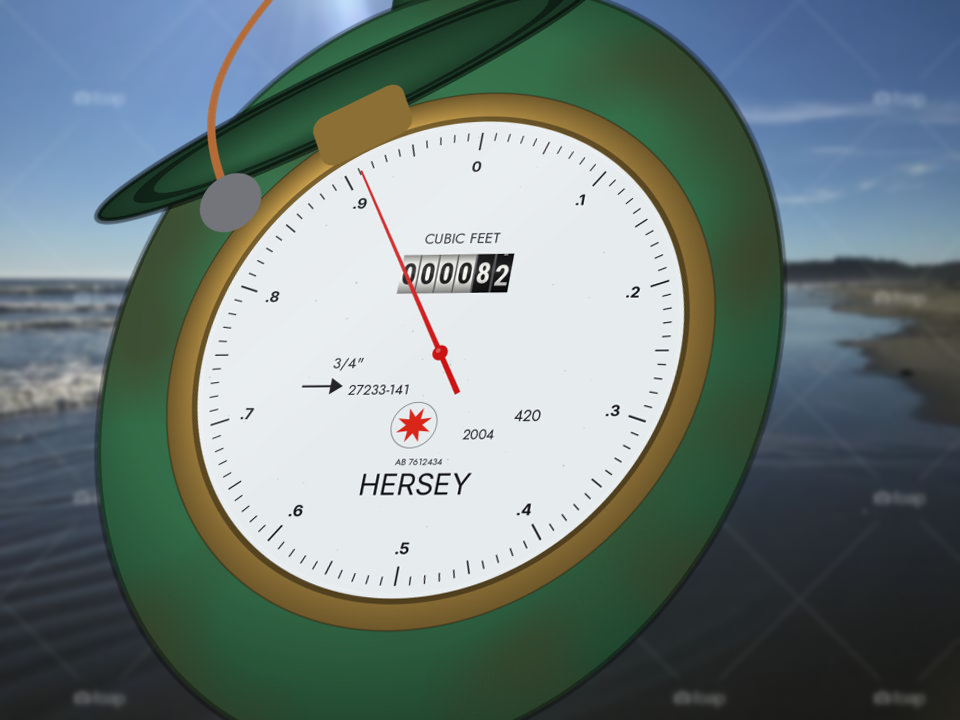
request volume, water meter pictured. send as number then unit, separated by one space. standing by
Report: 81.91 ft³
